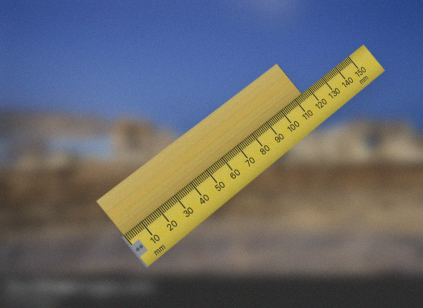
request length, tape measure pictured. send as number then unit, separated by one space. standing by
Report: 115 mm
